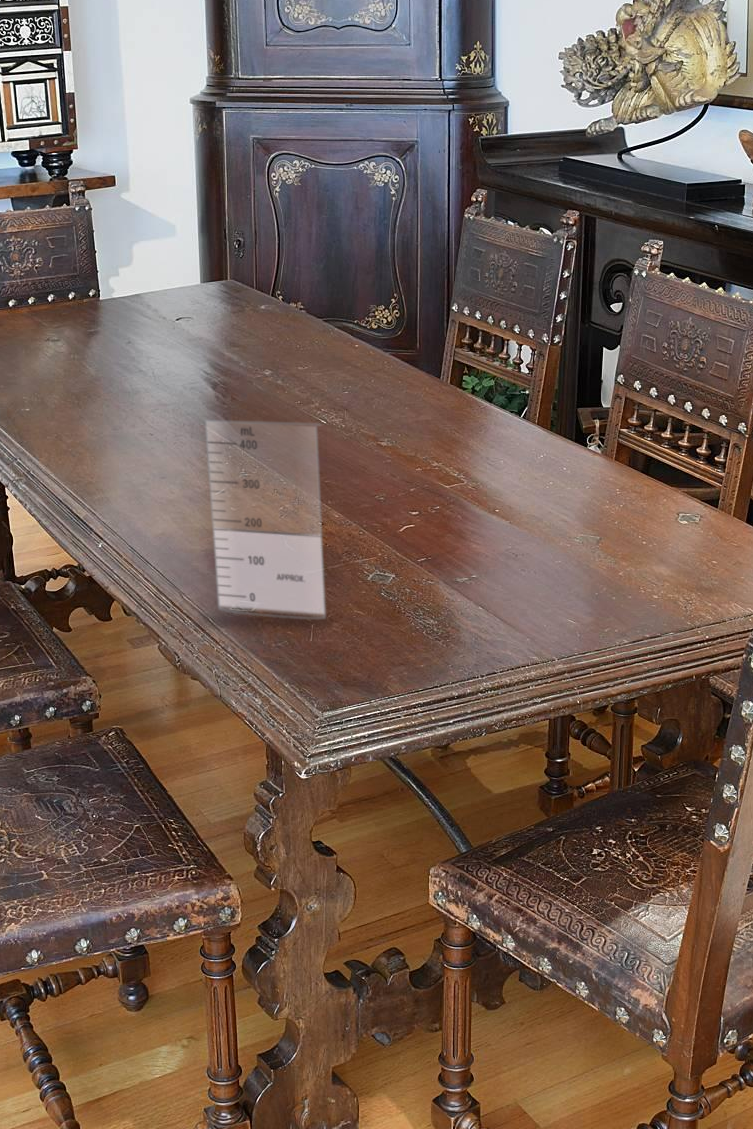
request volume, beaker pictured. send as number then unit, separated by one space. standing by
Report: 175 mL
